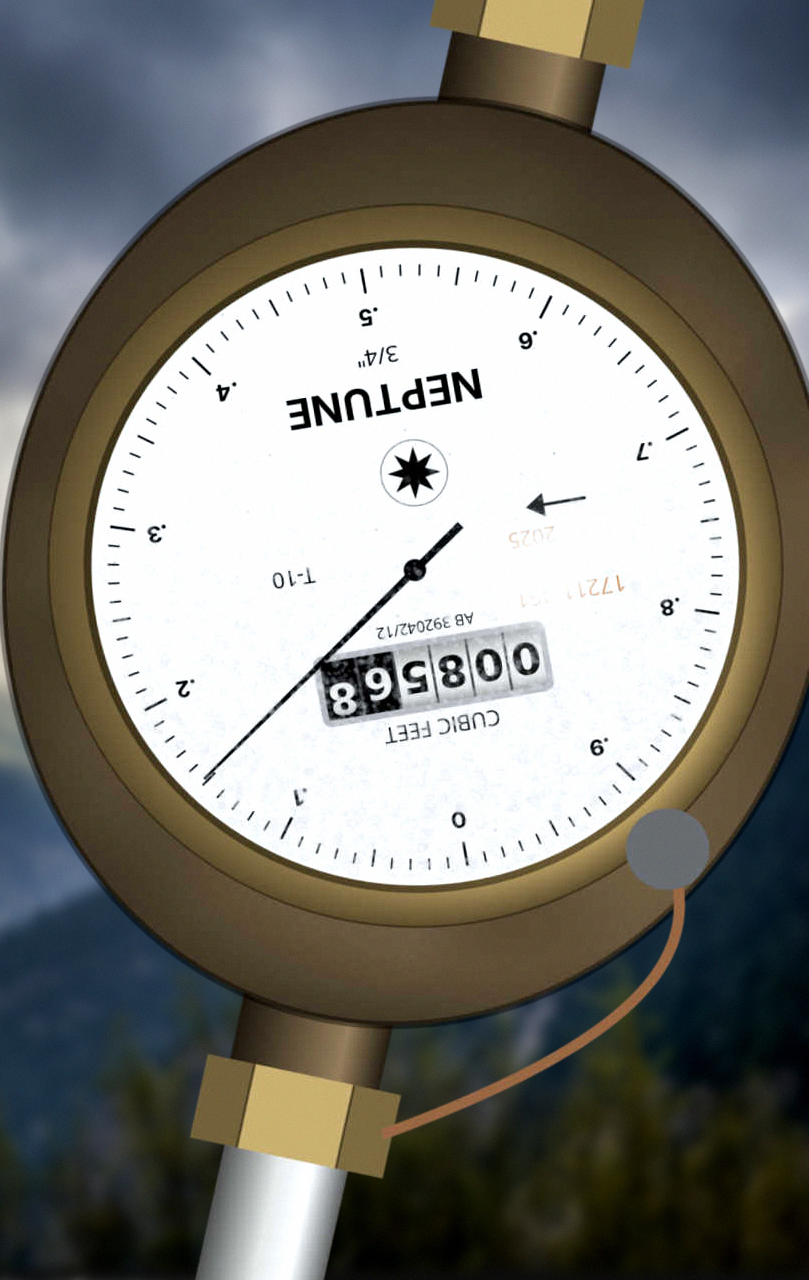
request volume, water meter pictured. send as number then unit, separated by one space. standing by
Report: 8568.15 ft³
